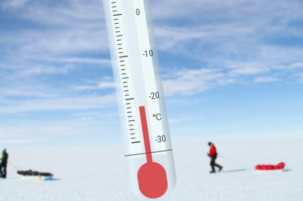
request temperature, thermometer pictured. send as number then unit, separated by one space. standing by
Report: -22 °C
